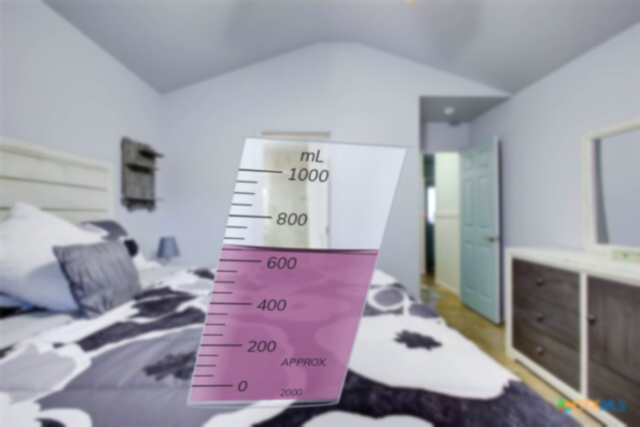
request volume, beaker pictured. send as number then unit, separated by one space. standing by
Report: 650 mL
